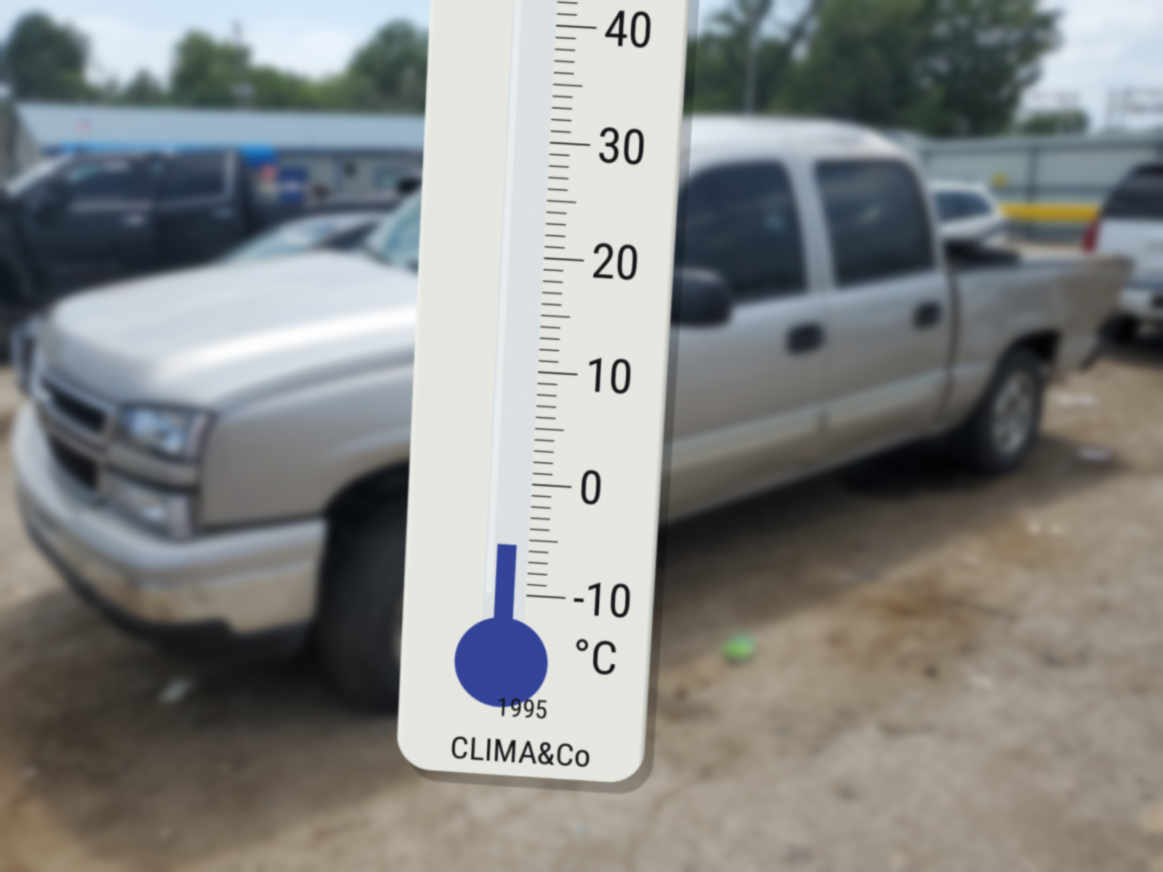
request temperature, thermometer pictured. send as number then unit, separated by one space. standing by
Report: -5.5 °C
